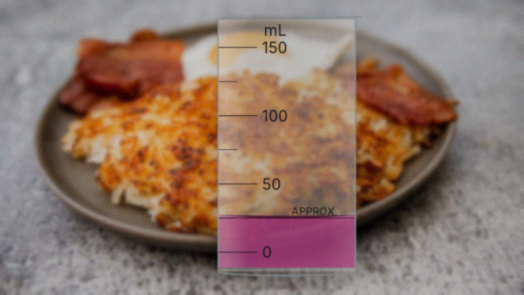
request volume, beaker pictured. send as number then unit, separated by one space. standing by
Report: 25 mL
